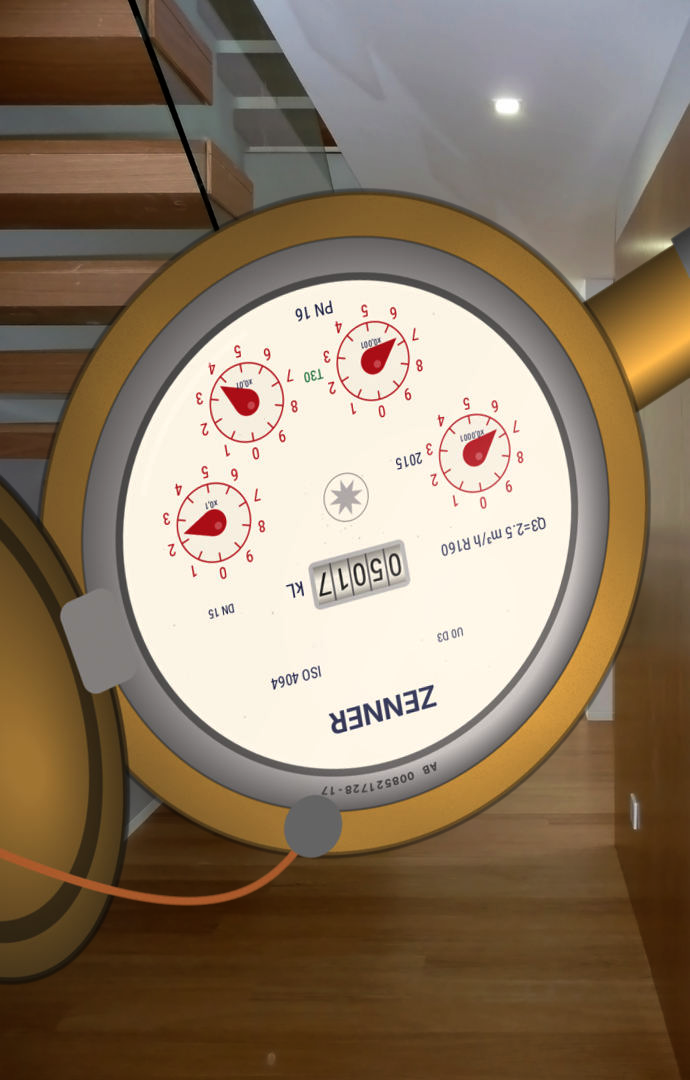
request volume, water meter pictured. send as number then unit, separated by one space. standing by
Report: 5017.2366 kL
